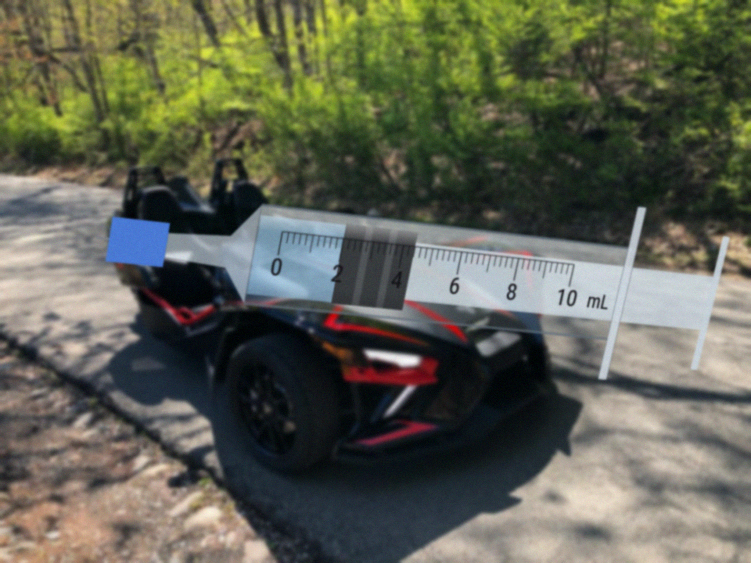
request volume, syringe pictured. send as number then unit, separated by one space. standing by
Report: 2 mL
